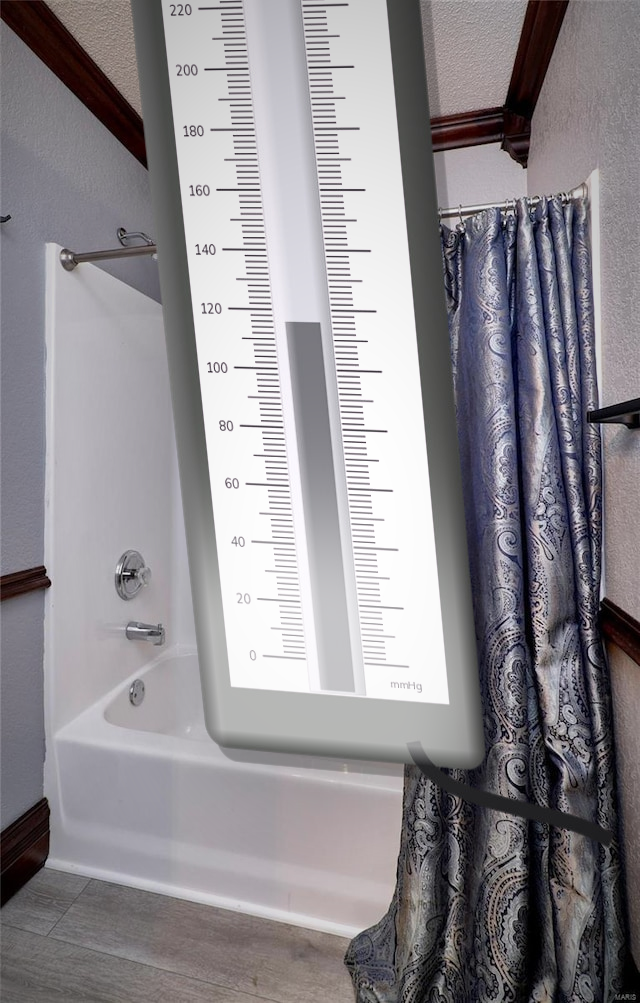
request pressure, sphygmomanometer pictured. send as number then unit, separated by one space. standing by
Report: 116 mmHg
